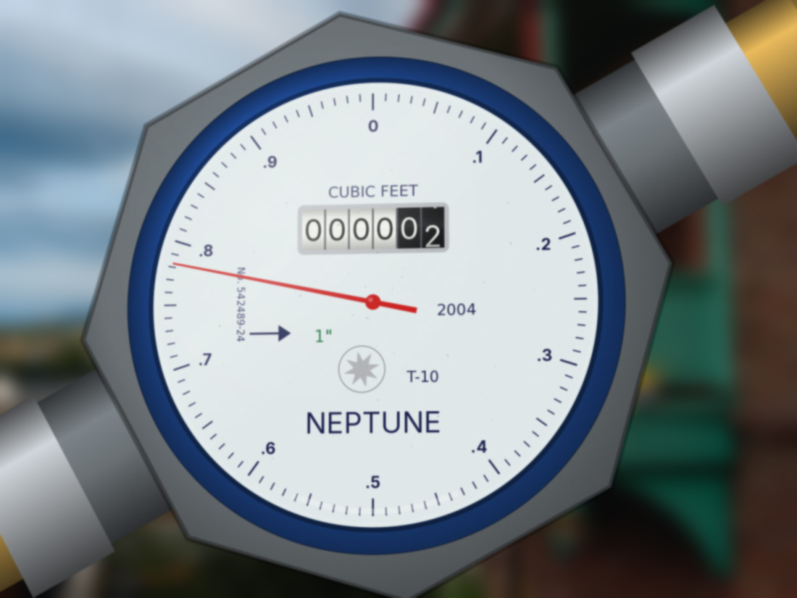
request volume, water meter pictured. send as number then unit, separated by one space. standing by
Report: 1.78 ft³
